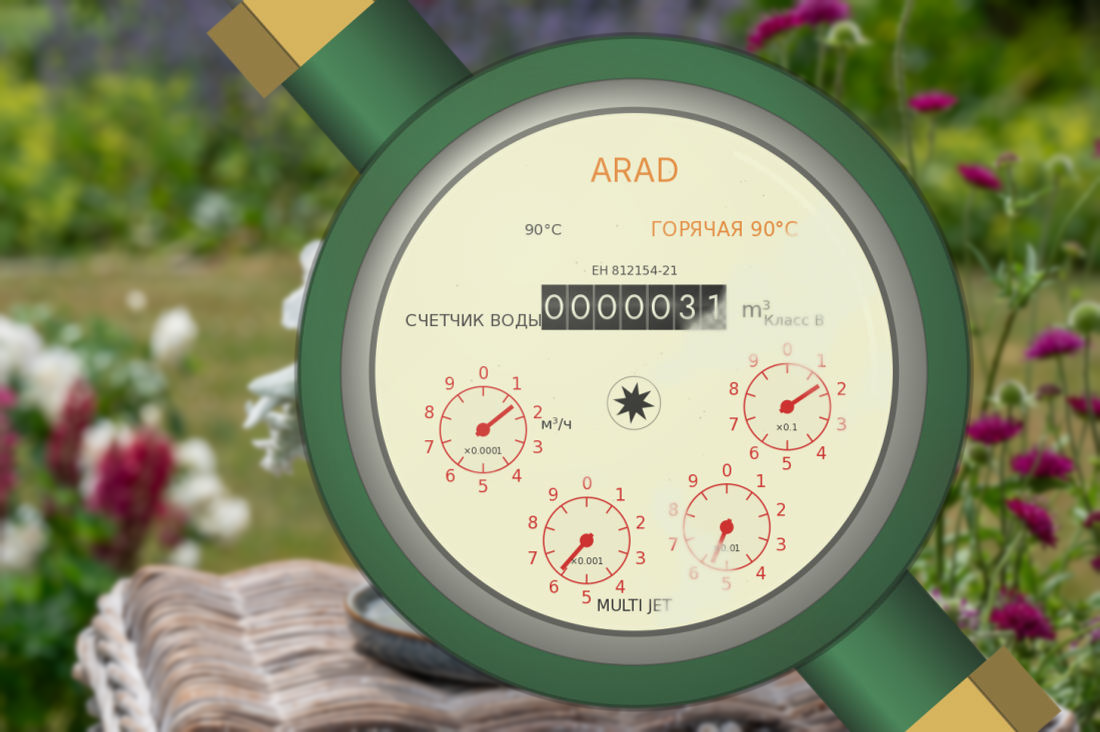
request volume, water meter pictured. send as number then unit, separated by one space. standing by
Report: 31.1561 m³
